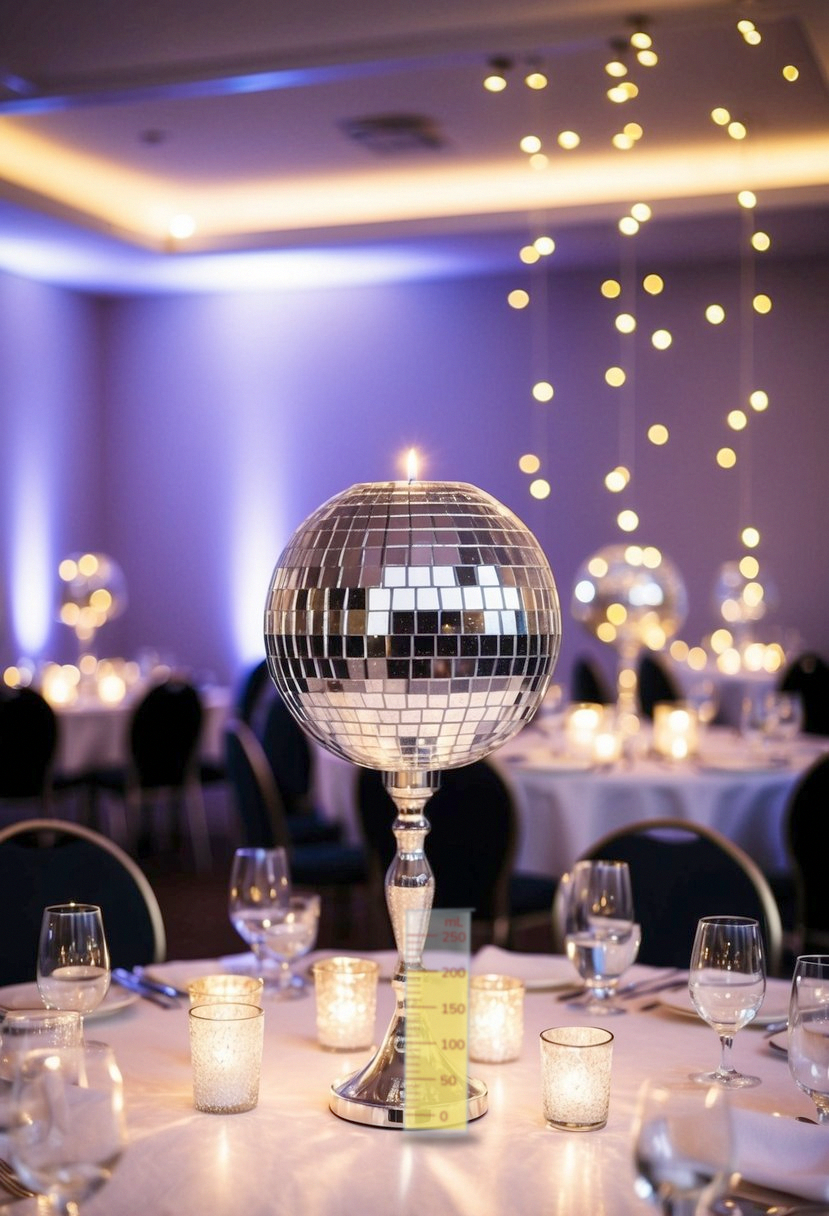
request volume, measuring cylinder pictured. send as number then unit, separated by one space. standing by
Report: 200 mL
